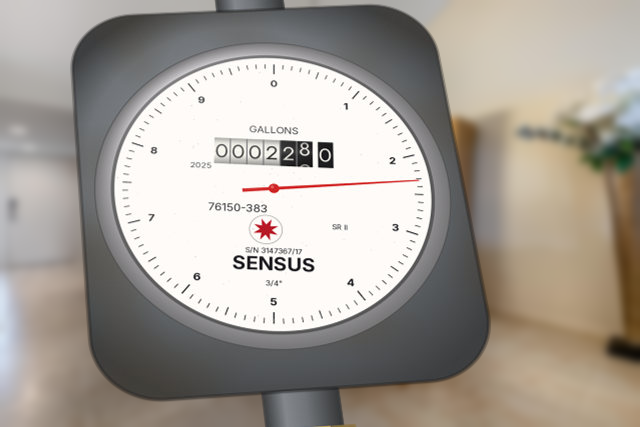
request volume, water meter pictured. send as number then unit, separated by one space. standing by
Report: 2282.3 gal
